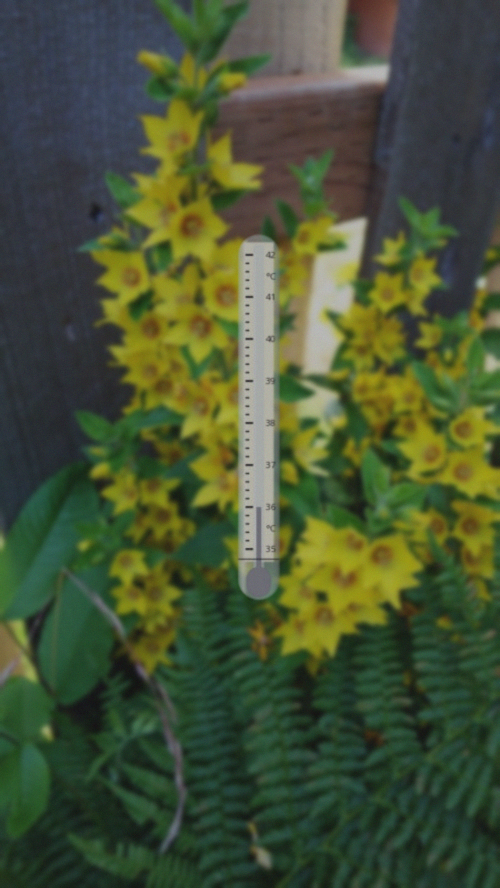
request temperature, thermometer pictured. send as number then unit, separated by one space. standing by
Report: 36 °C
